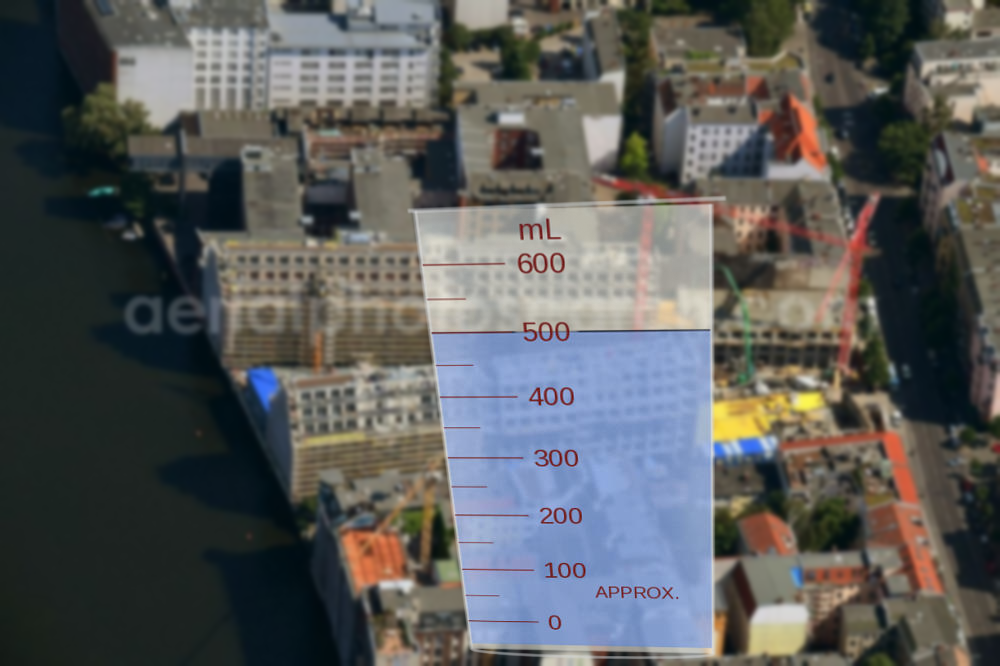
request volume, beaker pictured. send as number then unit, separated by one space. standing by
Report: 500 mL
